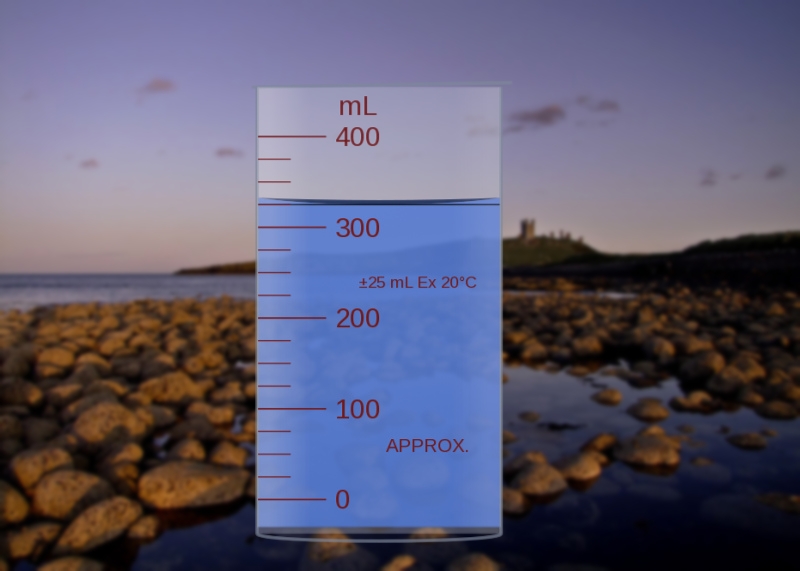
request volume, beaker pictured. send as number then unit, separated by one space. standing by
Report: 325 mL
